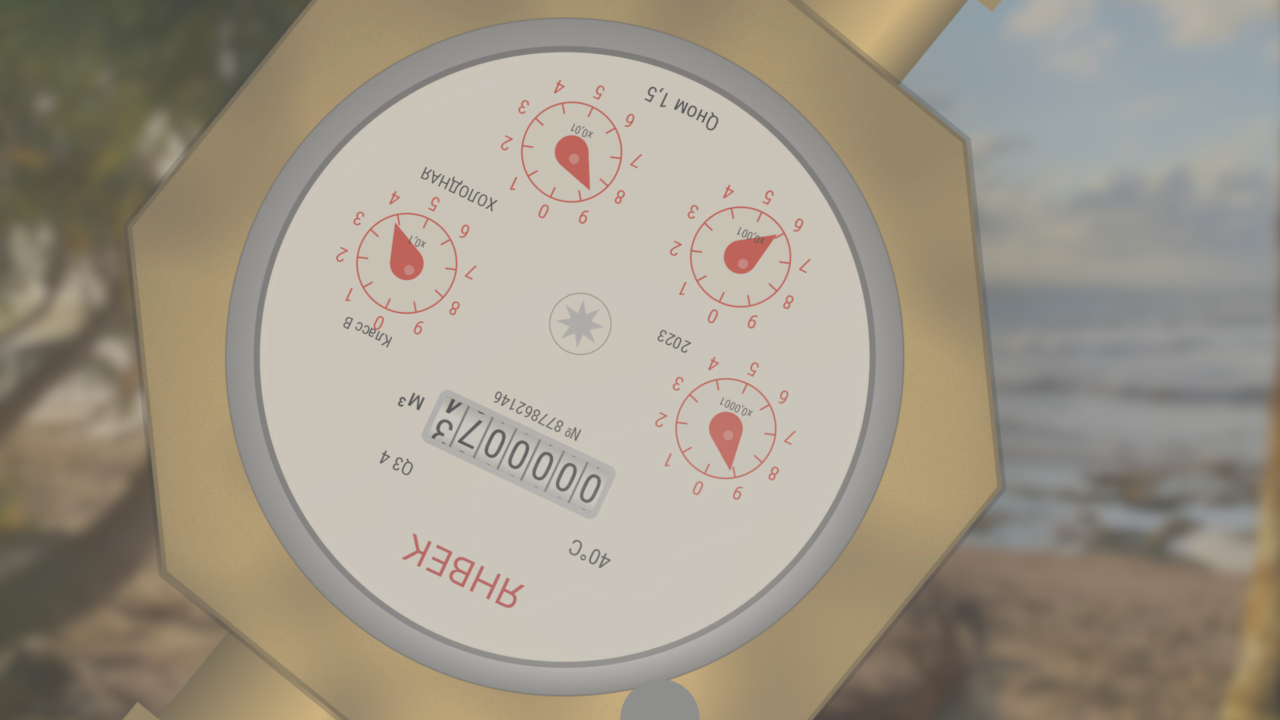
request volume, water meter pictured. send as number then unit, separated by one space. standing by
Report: 73.3859 m³
